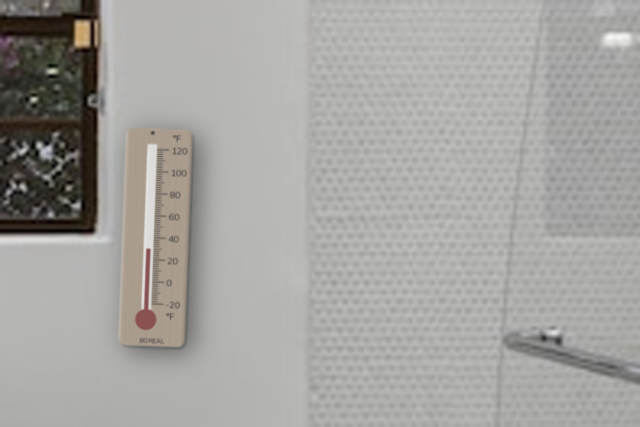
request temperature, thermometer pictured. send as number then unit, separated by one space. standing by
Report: 30 °F
